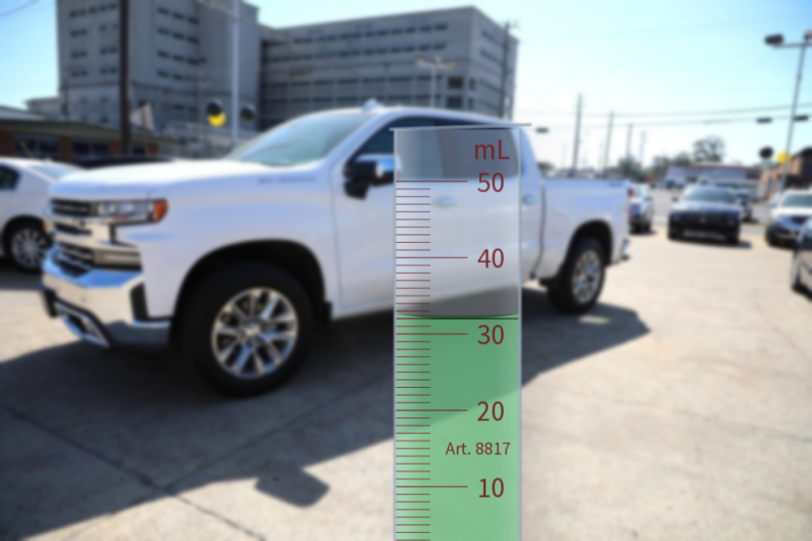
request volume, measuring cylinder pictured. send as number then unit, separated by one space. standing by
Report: 32 mL
